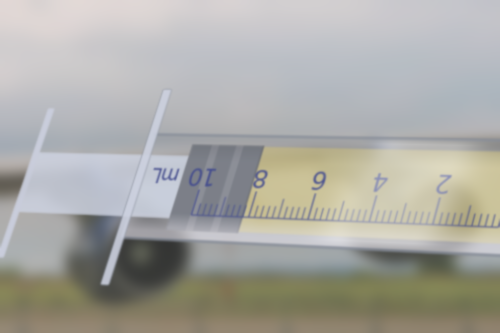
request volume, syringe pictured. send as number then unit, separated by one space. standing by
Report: 8.2 mL
